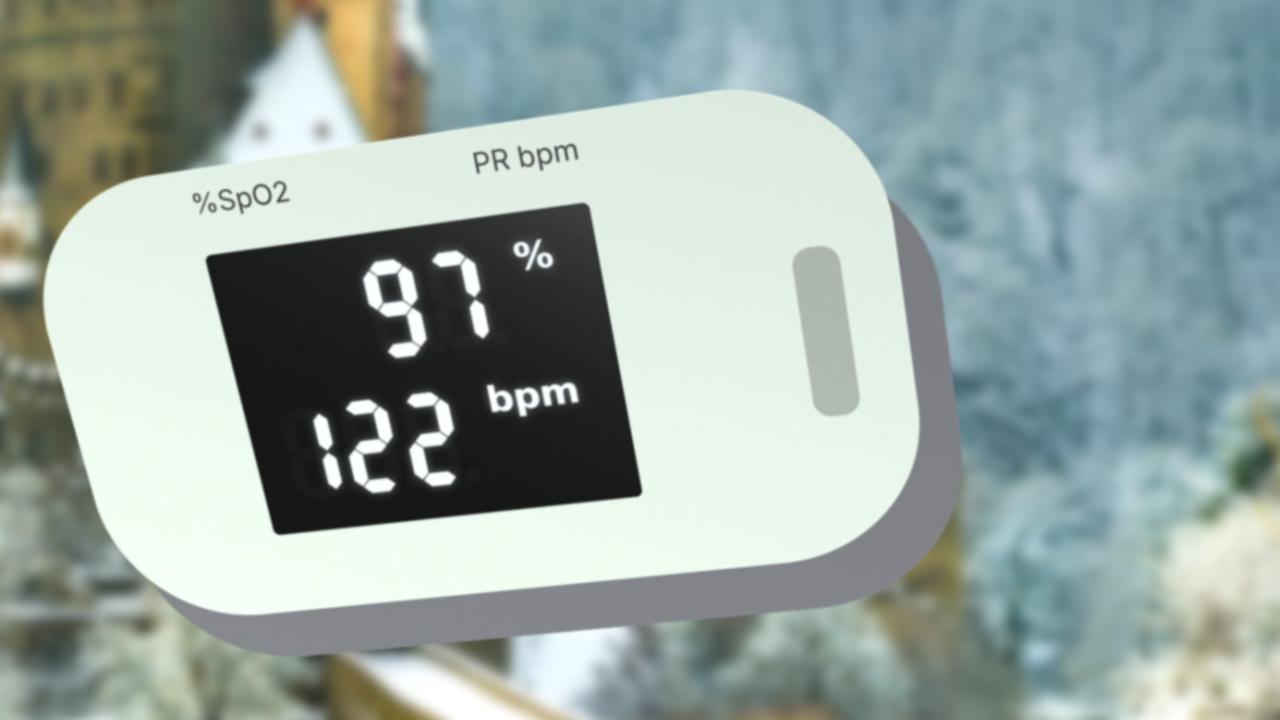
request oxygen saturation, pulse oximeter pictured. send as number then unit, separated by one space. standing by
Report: 97 %
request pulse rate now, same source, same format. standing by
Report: 122 bpm
